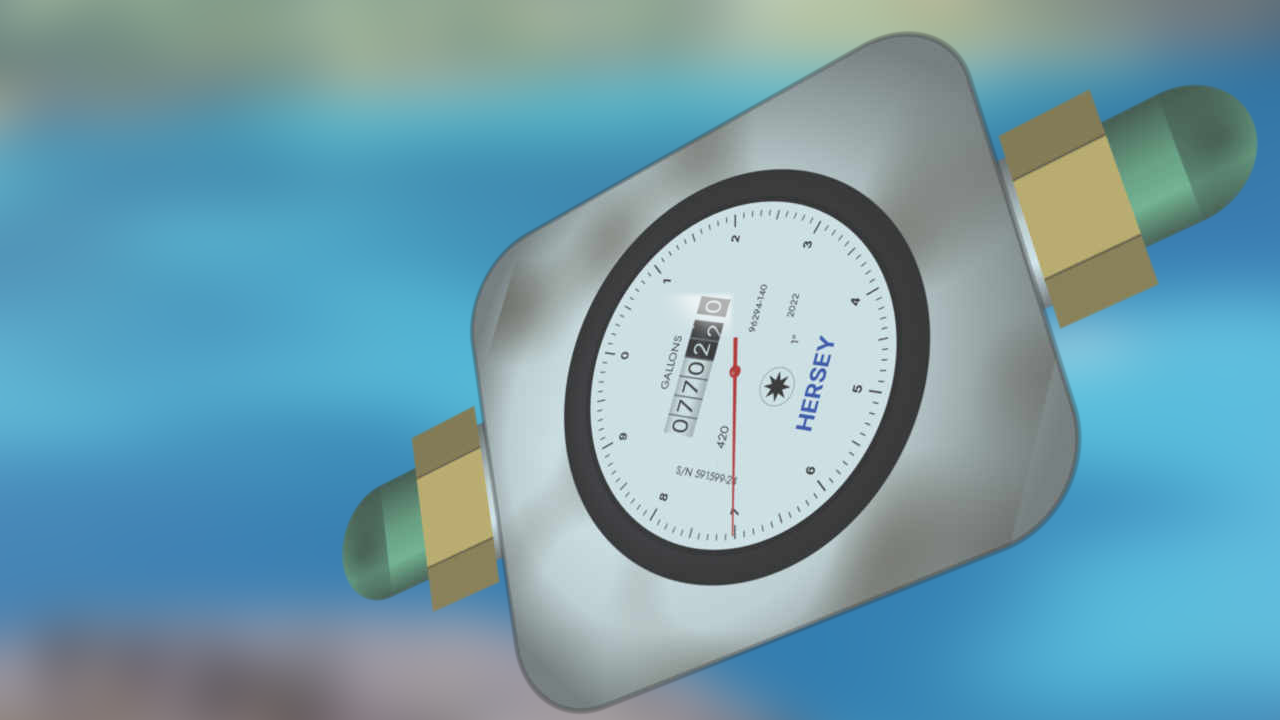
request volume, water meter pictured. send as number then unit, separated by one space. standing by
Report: 770217.0 gal
